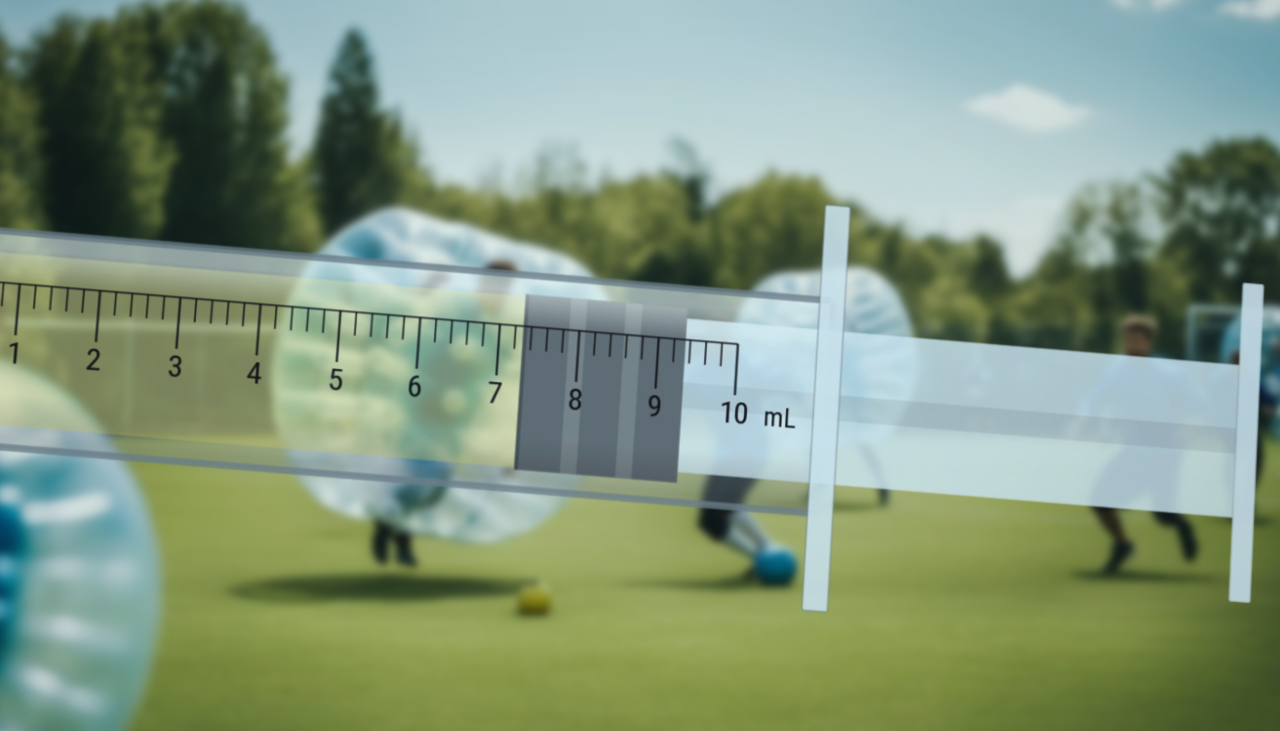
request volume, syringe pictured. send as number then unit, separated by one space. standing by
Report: 7.3 mL
